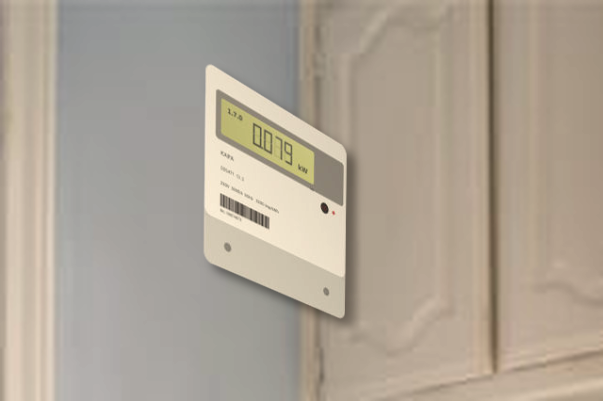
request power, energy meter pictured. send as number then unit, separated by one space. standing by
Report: 0.079 kW
